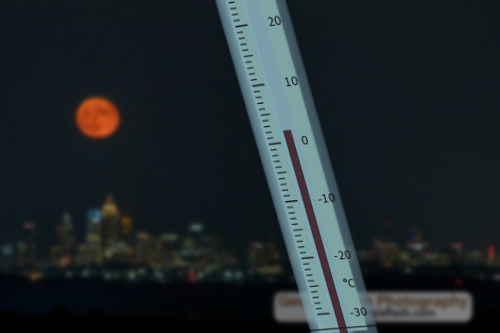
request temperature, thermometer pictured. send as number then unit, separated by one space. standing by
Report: 2 °C
